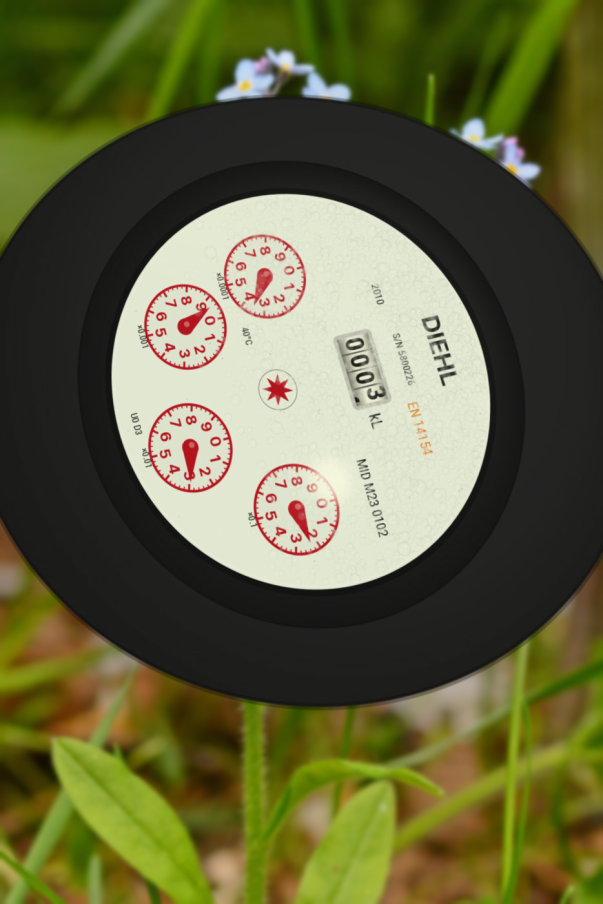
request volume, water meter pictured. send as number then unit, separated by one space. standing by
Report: 3.2293 kL
